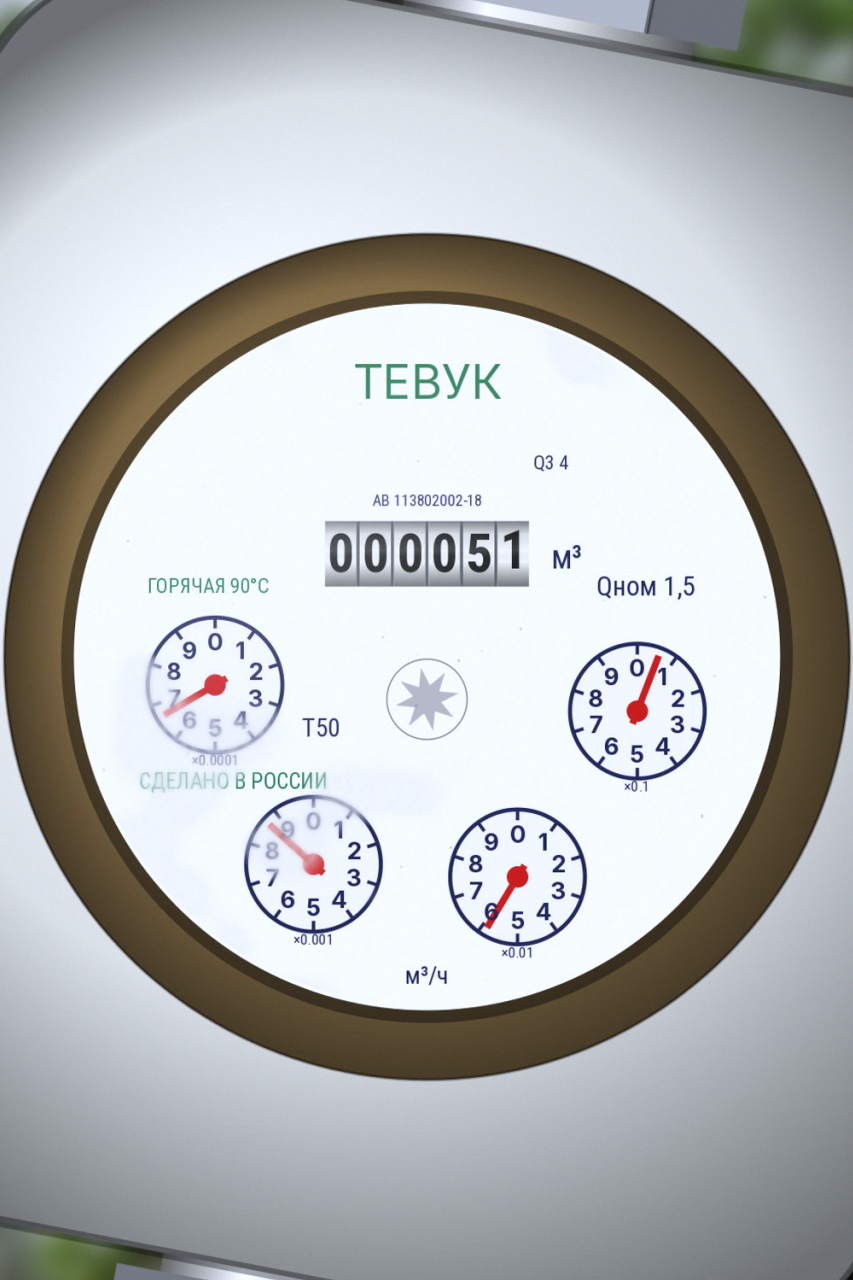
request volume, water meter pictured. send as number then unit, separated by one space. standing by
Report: 51.0586 m³
